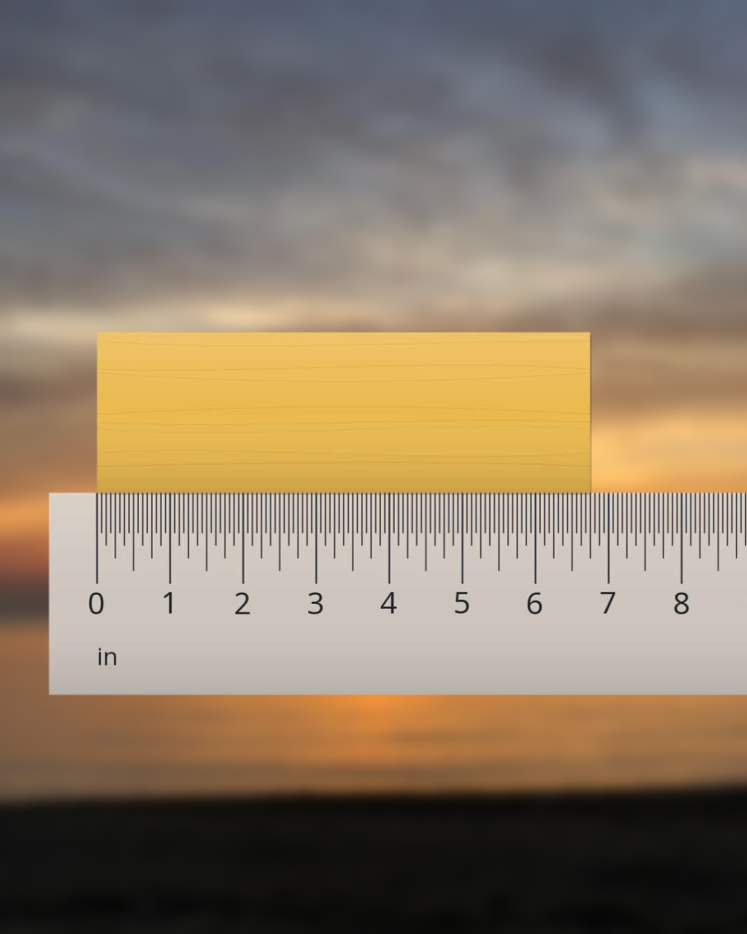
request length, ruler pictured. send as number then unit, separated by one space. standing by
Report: 6.75 in
